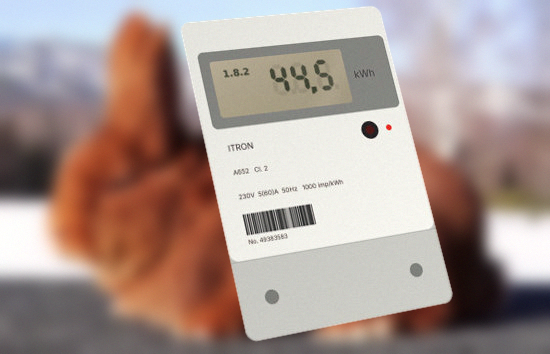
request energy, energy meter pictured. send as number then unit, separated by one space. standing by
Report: 44.5 kWh
